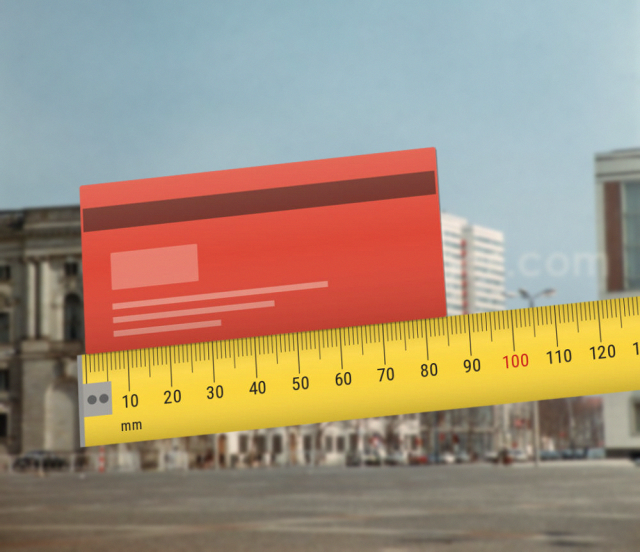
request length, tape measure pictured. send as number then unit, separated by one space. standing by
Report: 85 mm
